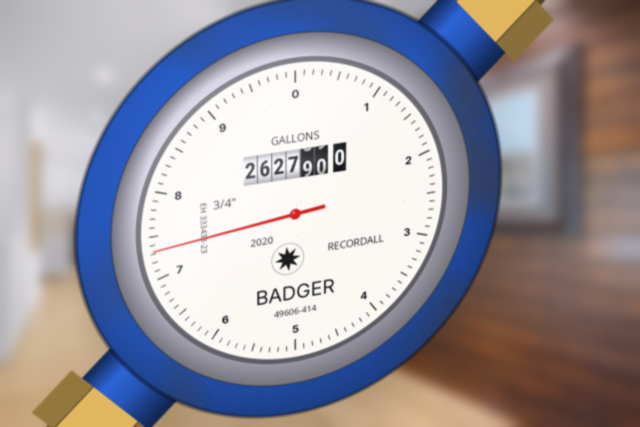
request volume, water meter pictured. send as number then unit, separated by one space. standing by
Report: 2627897.3 gal
